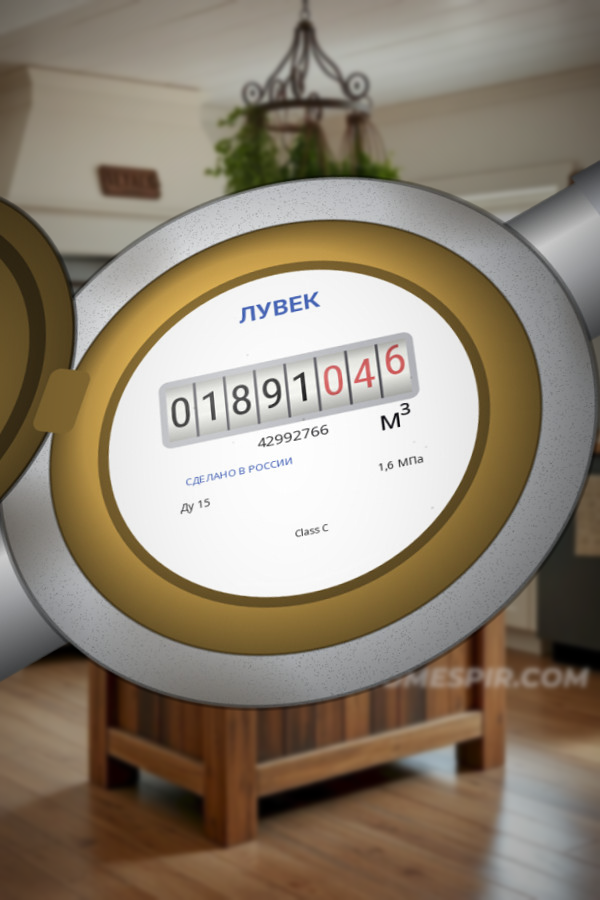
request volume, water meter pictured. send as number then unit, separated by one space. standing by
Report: 1891.046 m³
